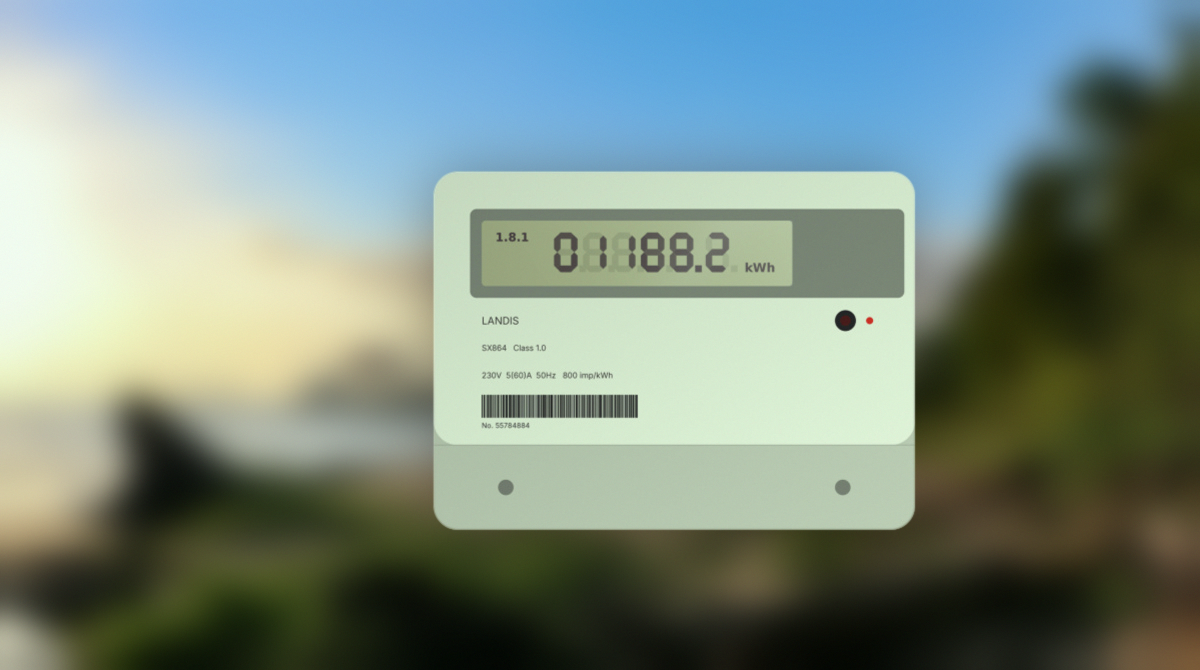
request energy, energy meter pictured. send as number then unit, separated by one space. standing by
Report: 1188.2 kWh
